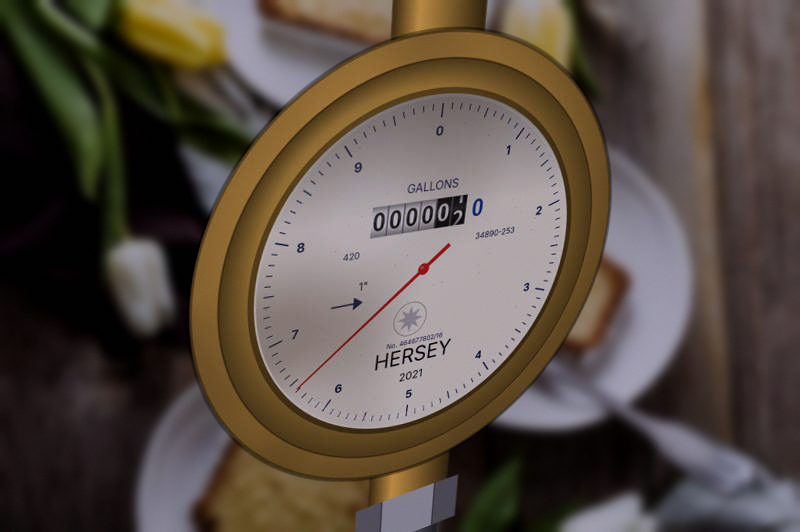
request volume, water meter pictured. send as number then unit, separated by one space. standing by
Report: 16.4 gal
